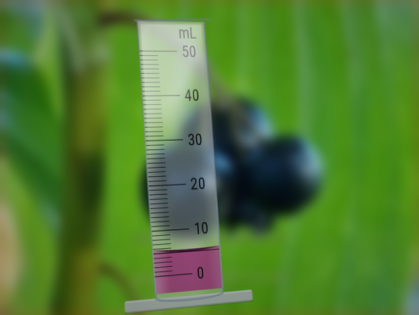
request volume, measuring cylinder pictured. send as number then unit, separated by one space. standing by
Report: 5 mL
